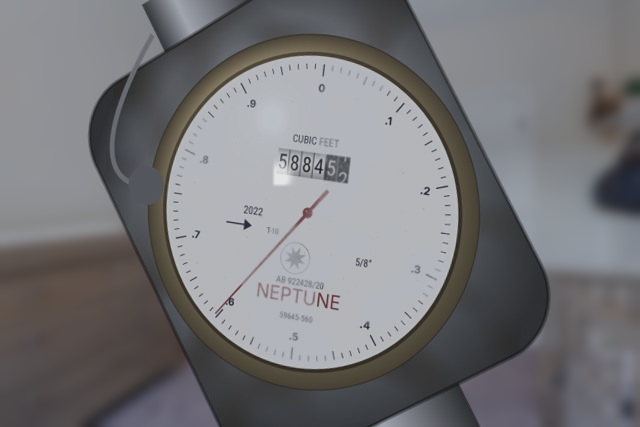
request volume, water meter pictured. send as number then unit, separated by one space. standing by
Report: 588451.60 ft³
